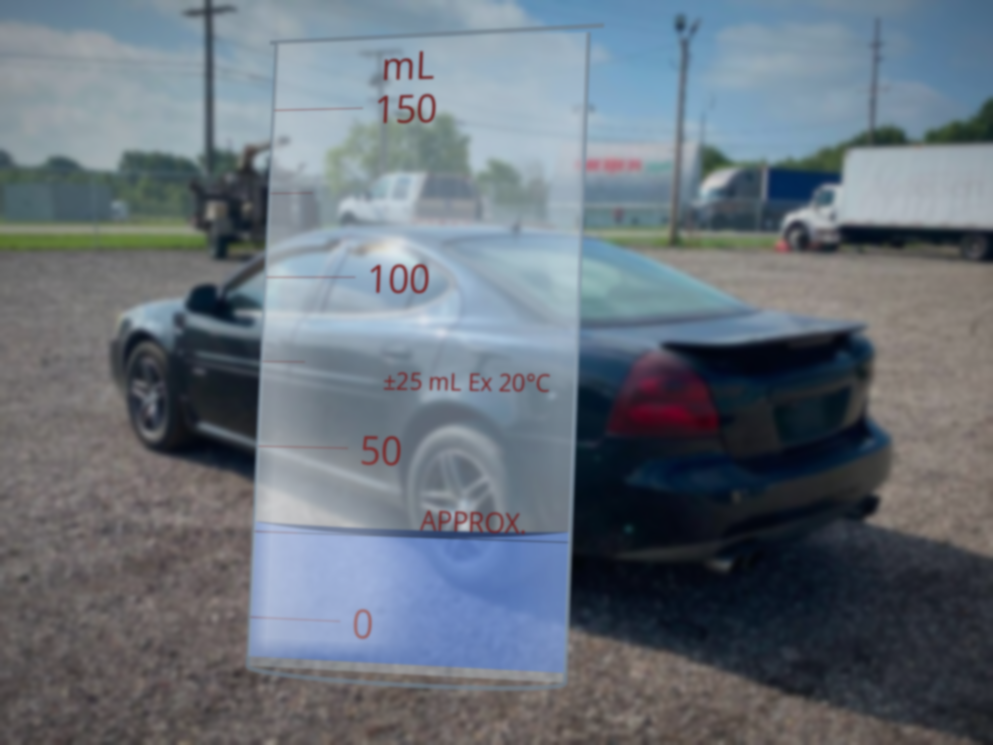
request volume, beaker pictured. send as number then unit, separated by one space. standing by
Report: 25 mL
